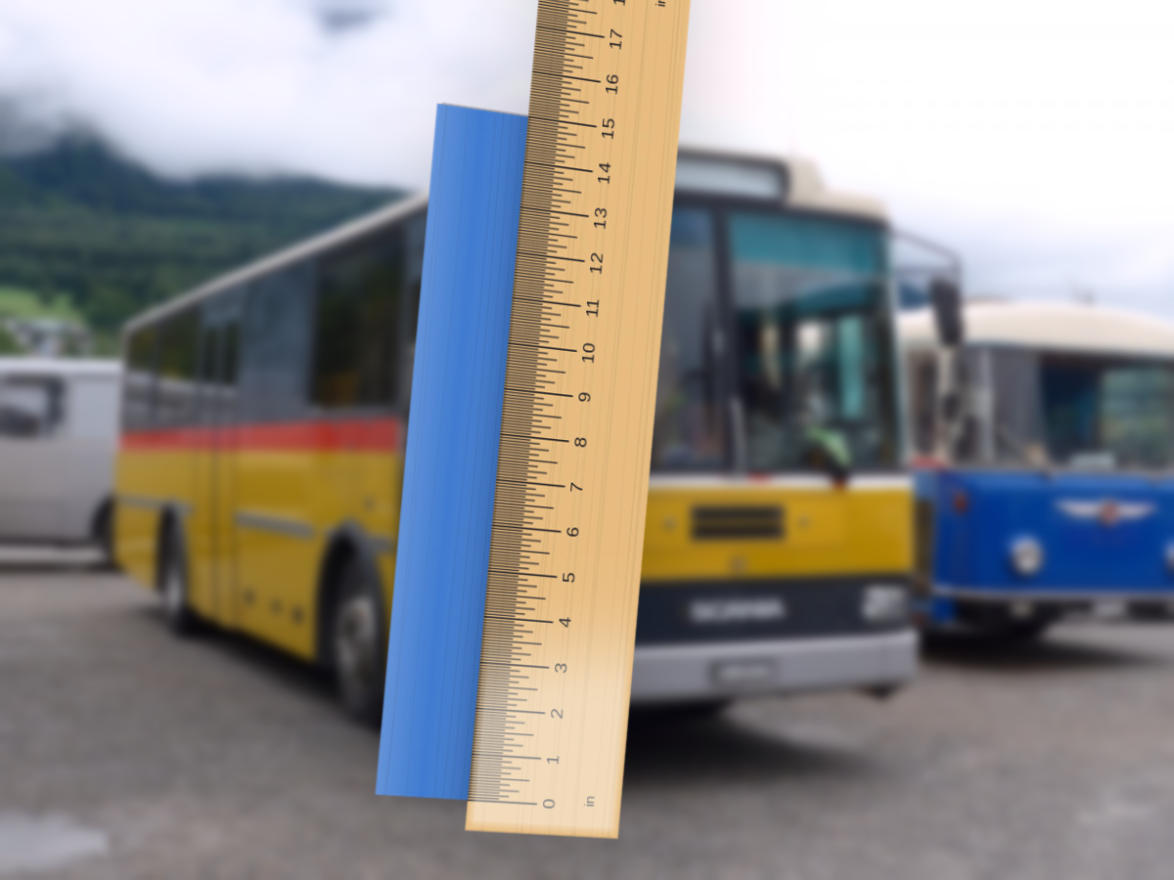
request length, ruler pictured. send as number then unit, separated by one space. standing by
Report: 15 in
